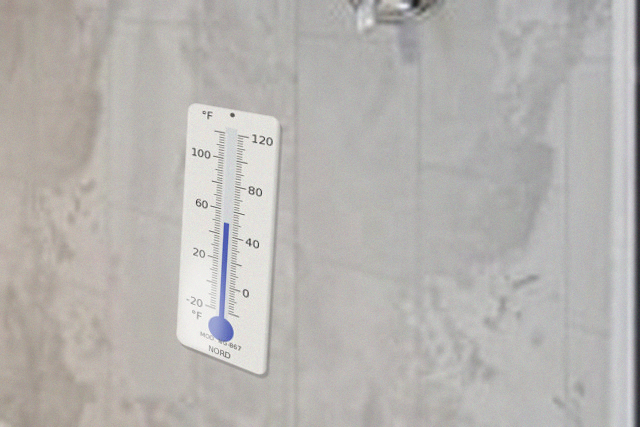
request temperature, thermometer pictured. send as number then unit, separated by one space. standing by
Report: 50 °F
